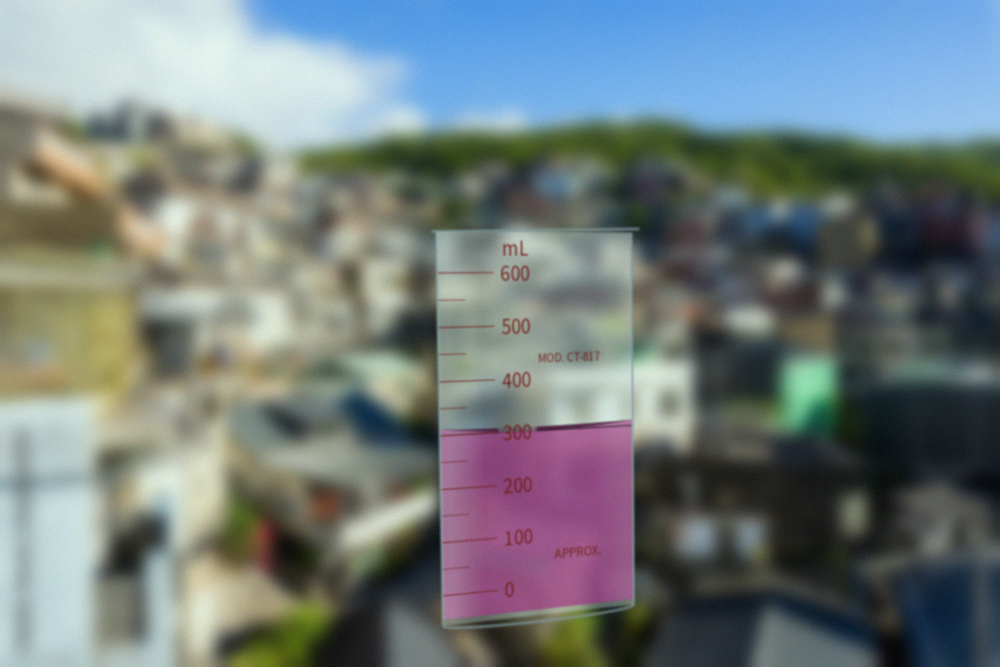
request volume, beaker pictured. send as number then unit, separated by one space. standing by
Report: 300 mL
